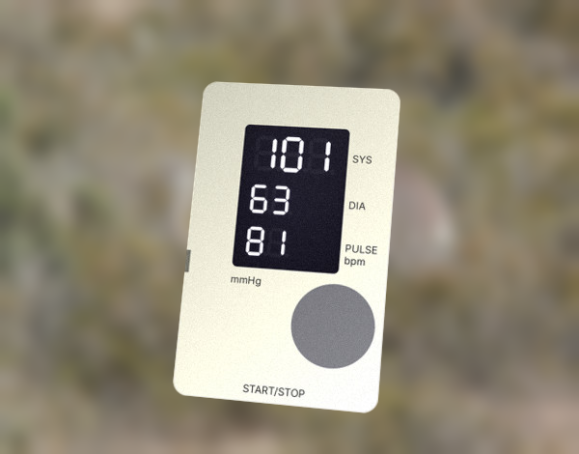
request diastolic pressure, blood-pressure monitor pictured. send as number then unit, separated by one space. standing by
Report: 63 mmHg
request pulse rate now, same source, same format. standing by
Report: 81 bpm
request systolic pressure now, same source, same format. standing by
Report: 101 mmHg
